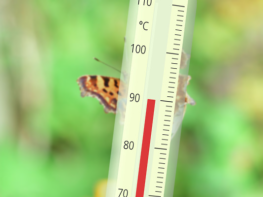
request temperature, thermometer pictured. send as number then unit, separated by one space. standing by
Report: 90 °C
